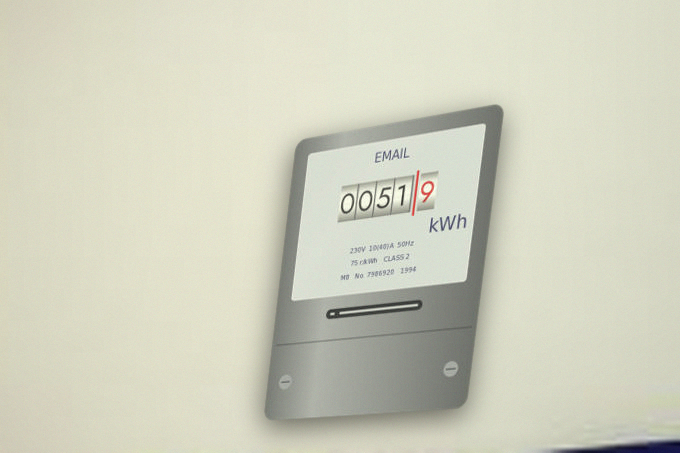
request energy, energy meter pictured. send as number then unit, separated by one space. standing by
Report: 51.9 kWh
